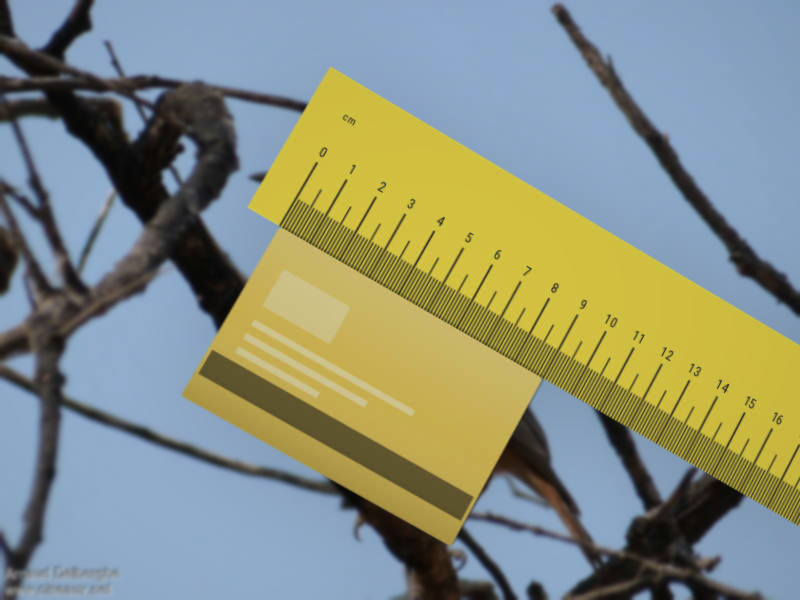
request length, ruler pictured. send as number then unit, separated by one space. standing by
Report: 9 cm
